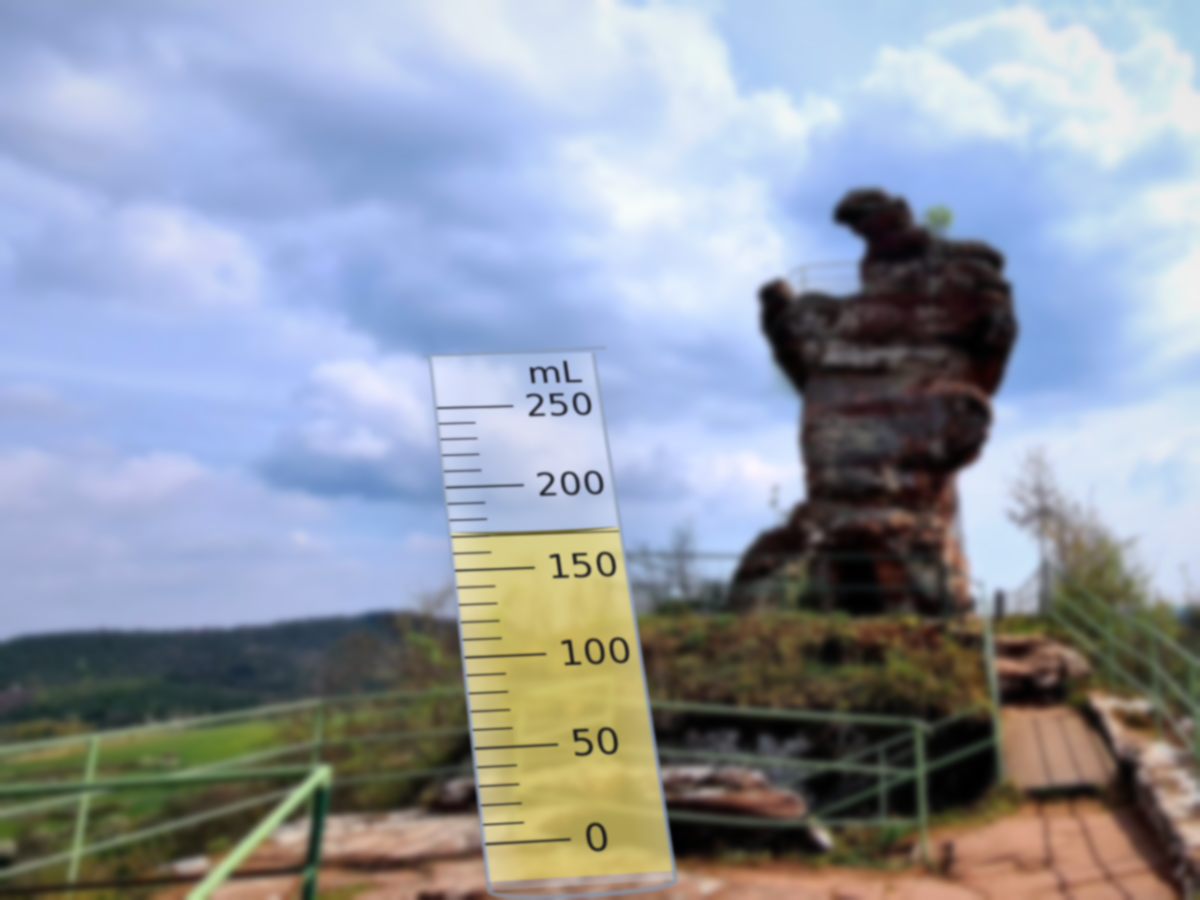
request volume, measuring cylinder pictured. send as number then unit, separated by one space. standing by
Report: 170 mL
